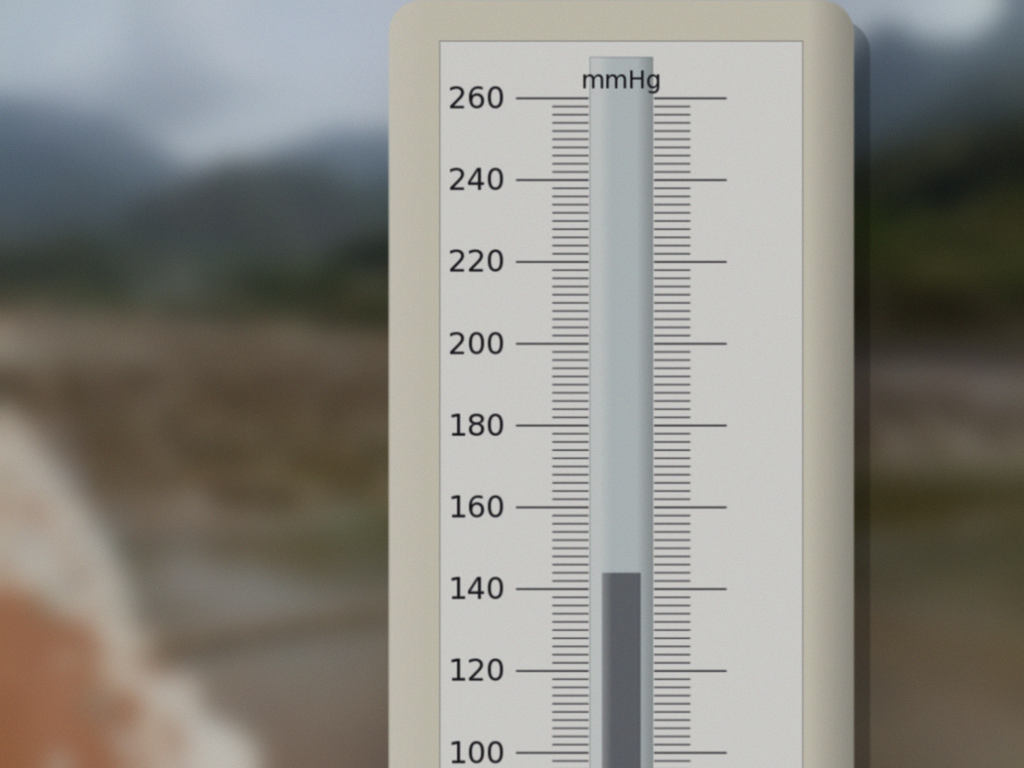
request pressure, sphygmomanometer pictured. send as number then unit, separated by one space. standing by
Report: 144 mmHg
